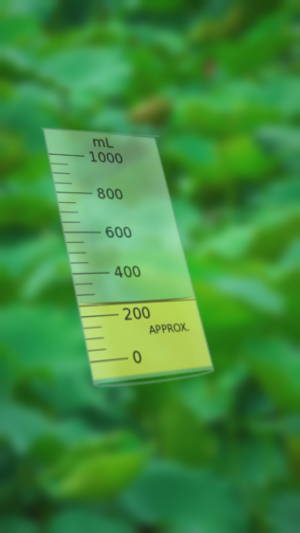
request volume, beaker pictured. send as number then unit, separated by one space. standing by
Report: 250 mL
